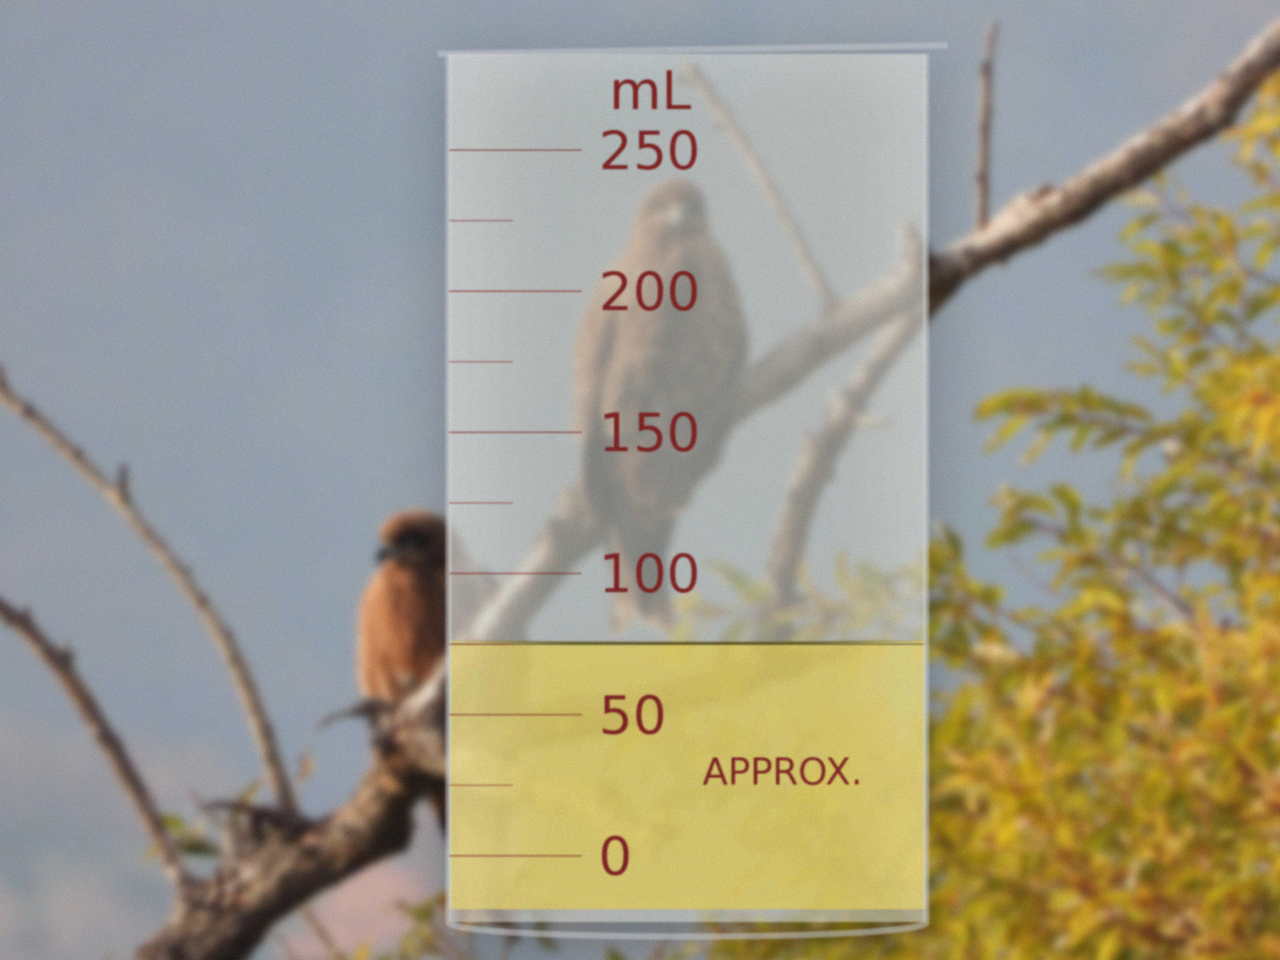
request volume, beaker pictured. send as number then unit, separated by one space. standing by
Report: 75 mL
